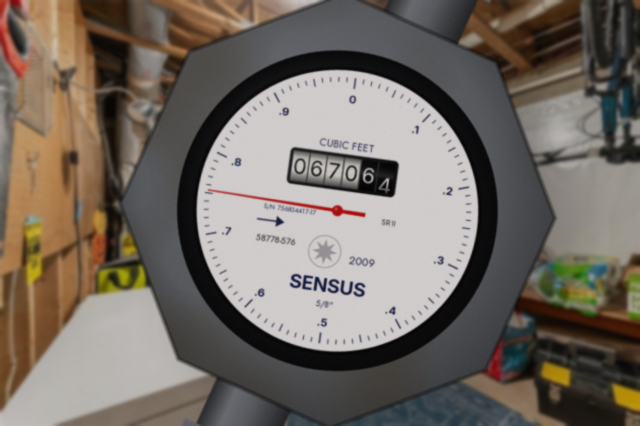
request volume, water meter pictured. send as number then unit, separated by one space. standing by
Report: 67063.75 ft³
